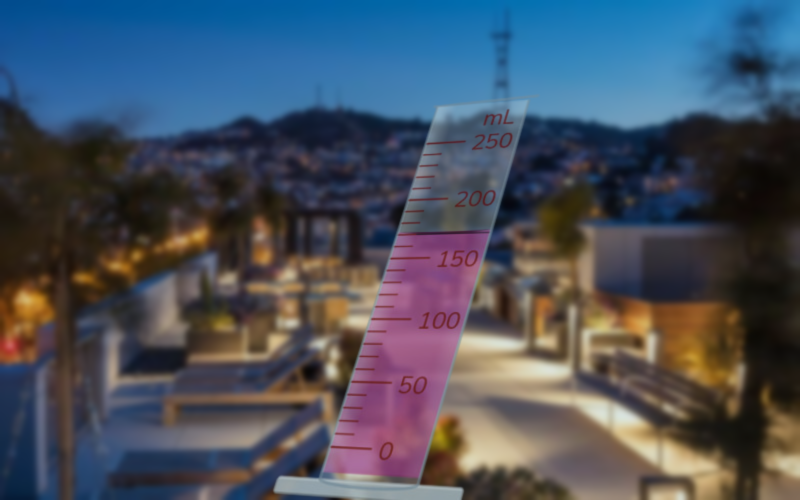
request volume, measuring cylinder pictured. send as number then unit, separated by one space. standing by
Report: 170 mL
